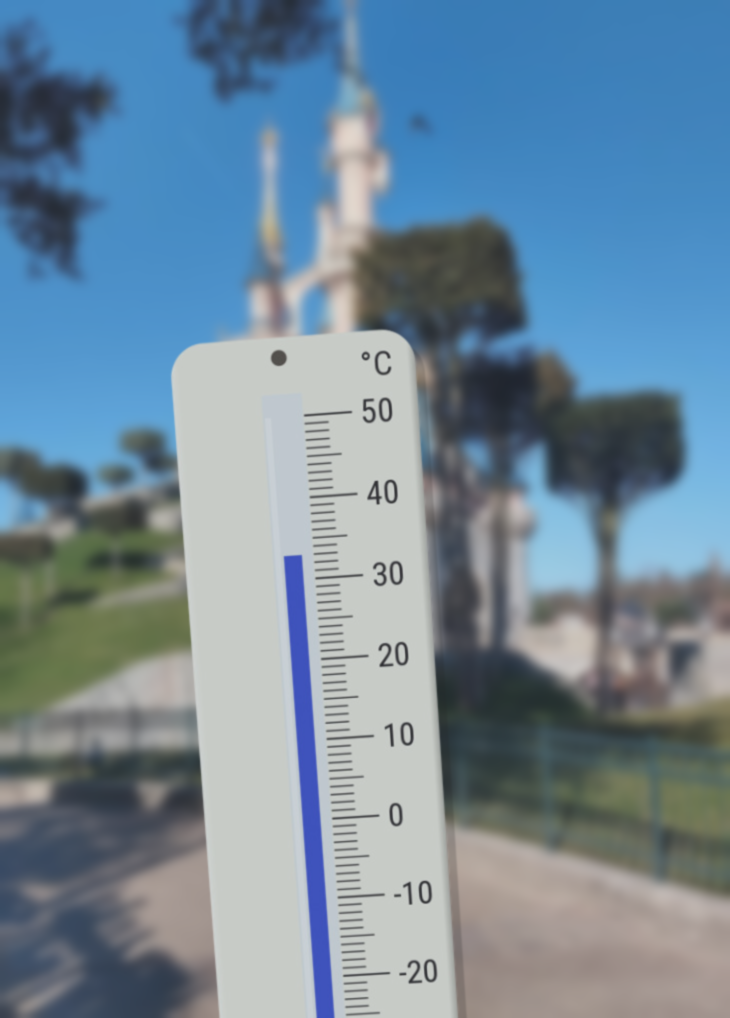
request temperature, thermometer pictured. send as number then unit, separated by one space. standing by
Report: 33 °C
